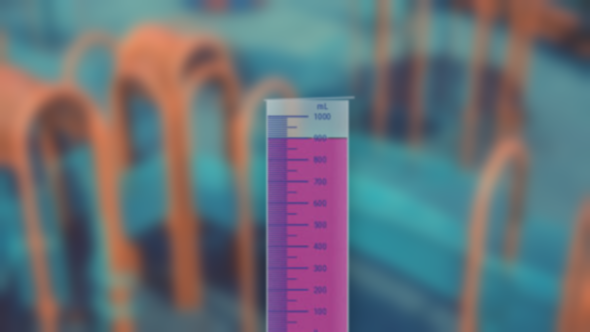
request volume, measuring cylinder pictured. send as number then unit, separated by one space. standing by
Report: 900 mL
